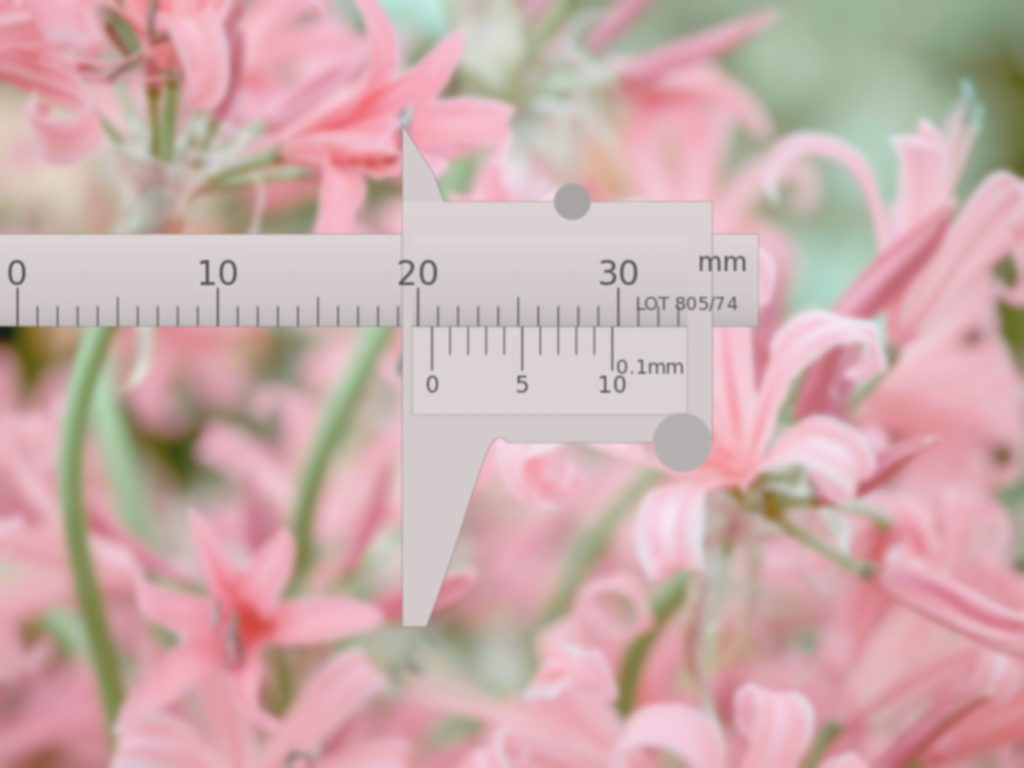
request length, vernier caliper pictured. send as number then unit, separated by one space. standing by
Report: 20.7 mm
